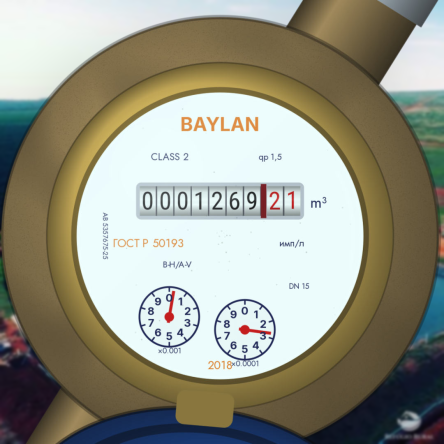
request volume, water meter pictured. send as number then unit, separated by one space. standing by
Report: 1269.2102 m³
